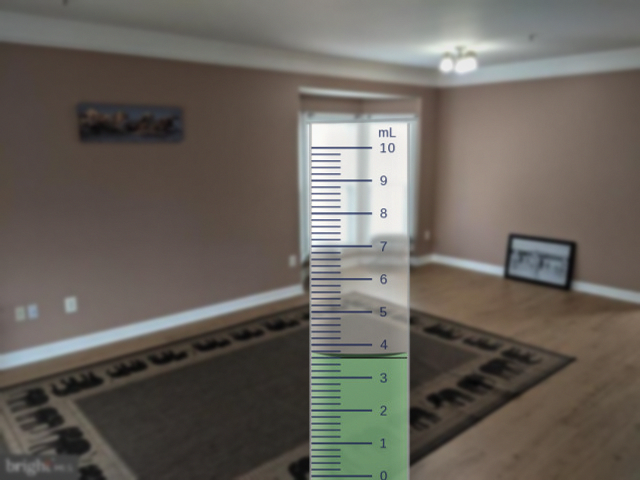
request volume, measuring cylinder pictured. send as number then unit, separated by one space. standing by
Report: 3.6 mL
